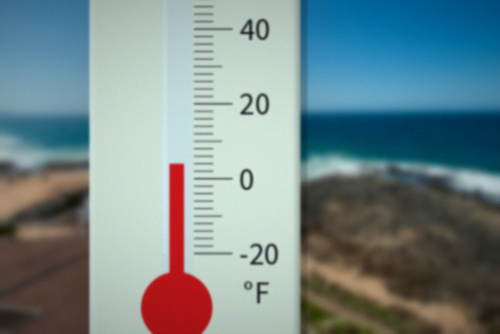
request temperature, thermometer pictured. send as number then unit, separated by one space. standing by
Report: 4 °F
